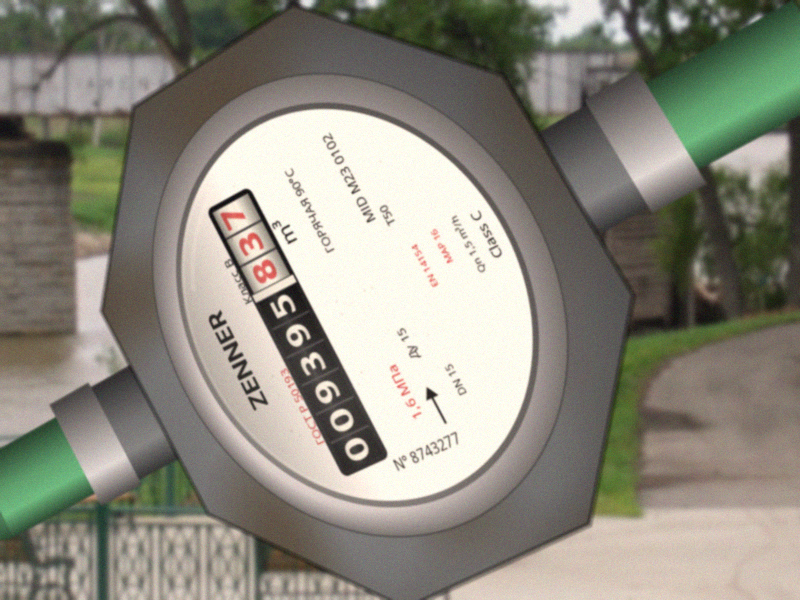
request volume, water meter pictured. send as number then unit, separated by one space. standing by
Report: 9395.837 m³
